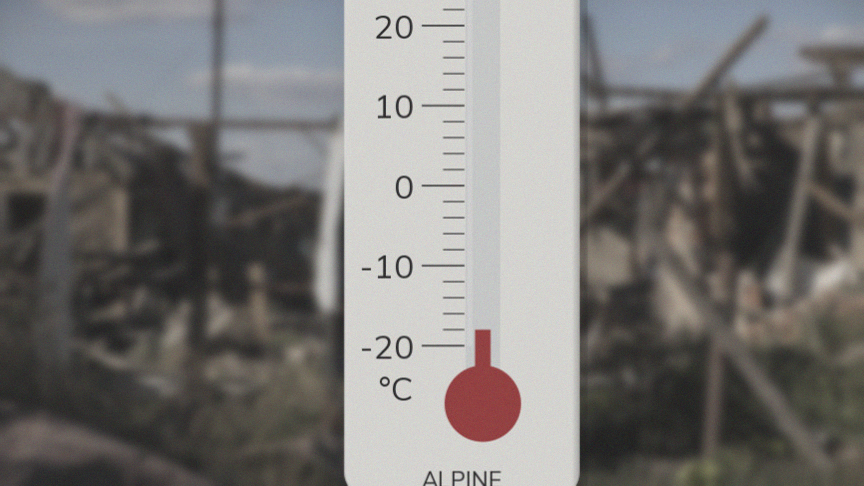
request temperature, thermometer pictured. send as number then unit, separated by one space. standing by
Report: -18 °C
